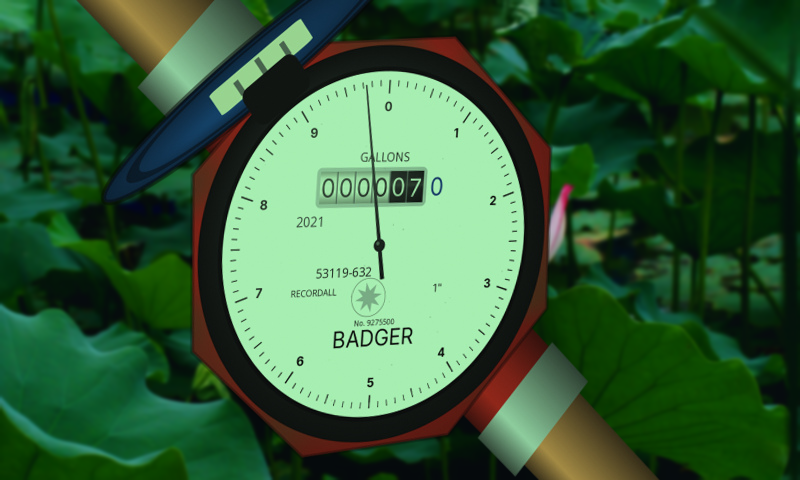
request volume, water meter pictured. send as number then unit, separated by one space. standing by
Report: 69.7 gal
